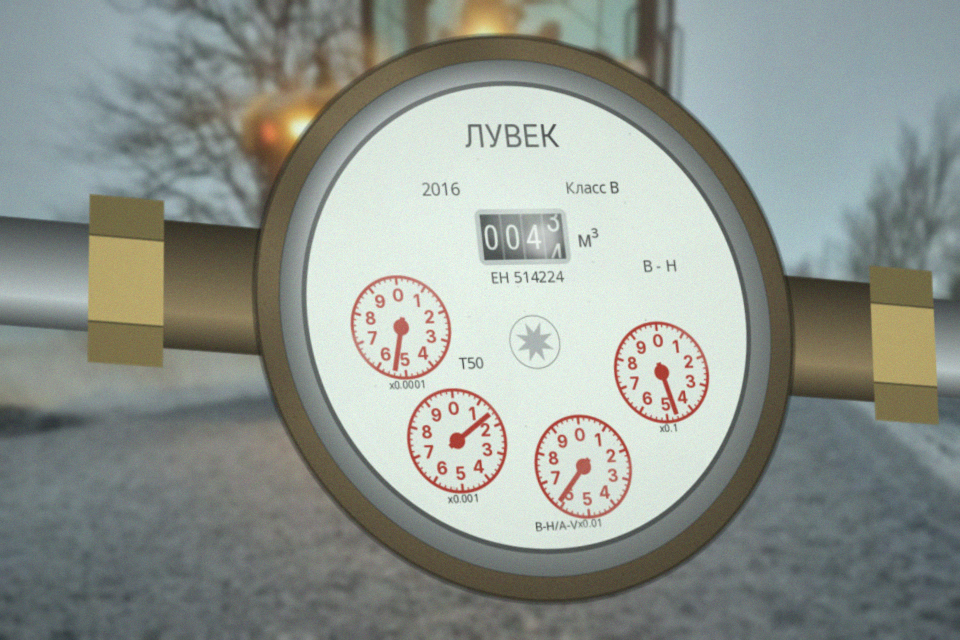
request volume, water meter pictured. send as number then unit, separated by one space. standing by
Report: 43.4615 m³
